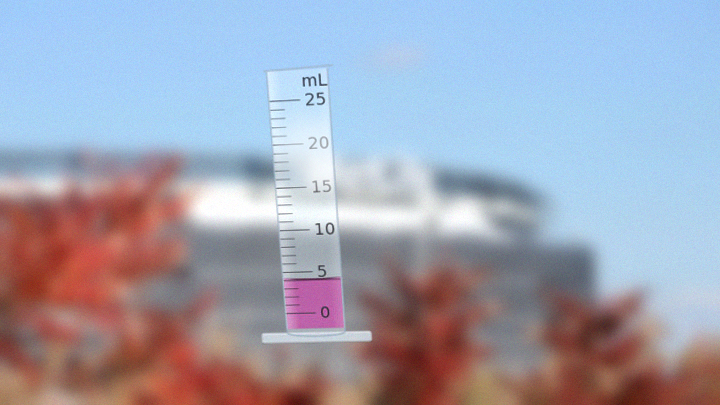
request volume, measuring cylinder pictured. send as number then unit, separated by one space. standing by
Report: 4 mL
